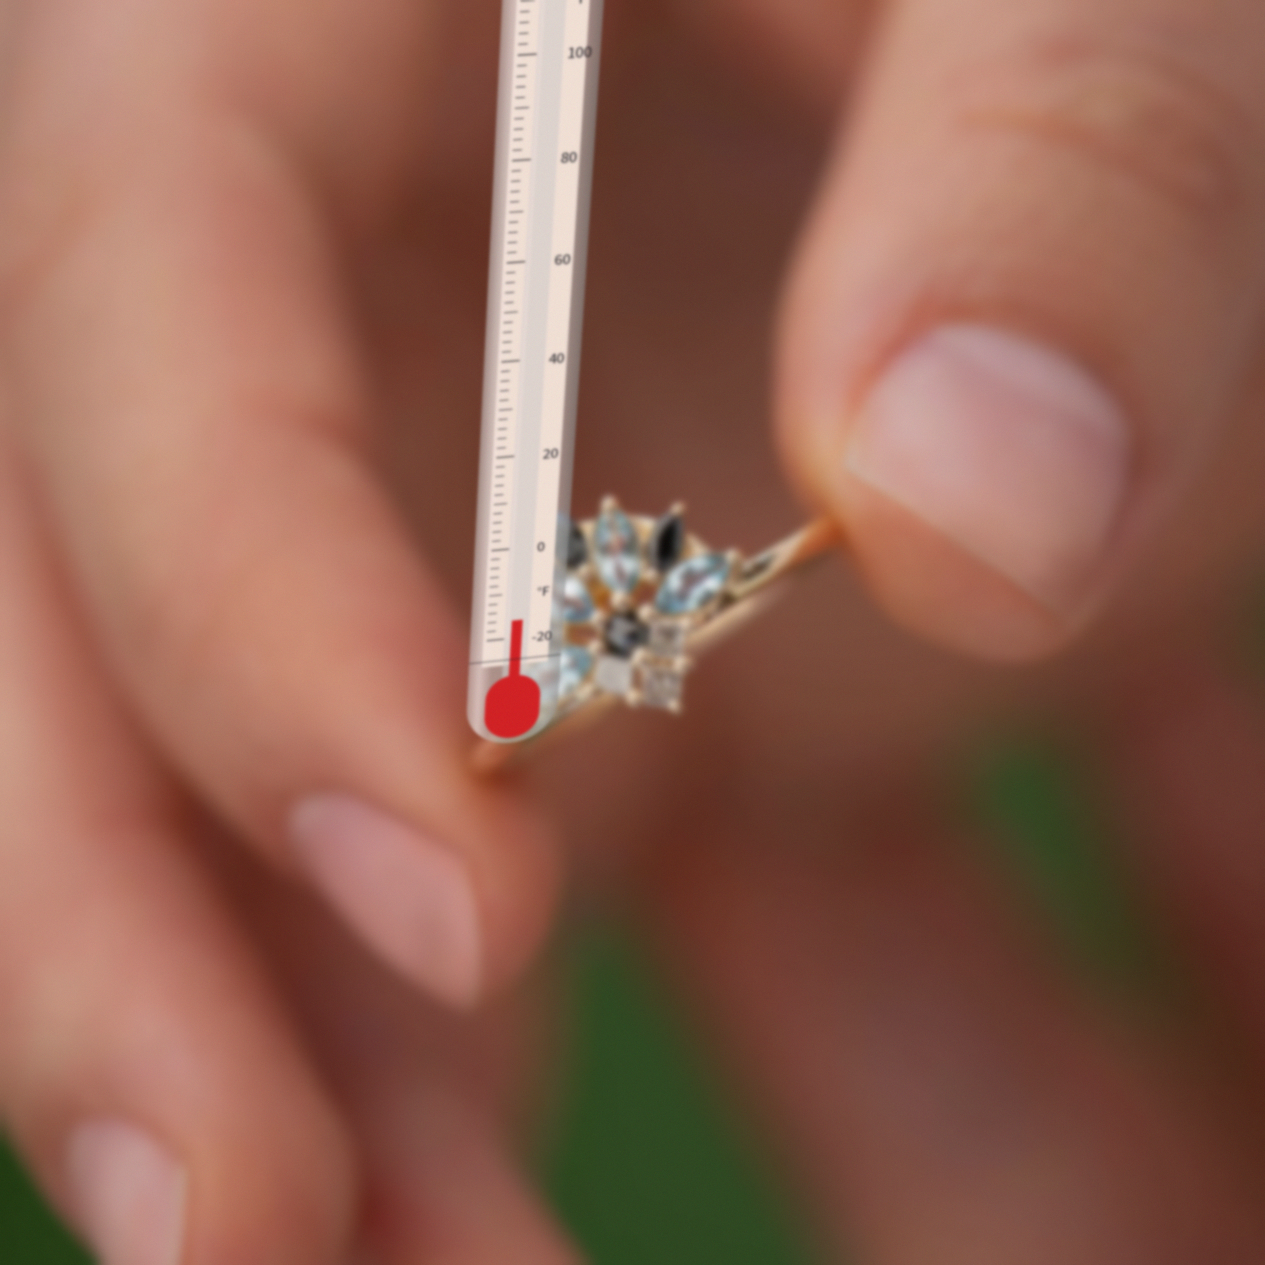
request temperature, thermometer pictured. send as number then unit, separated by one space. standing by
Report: -16 °F
